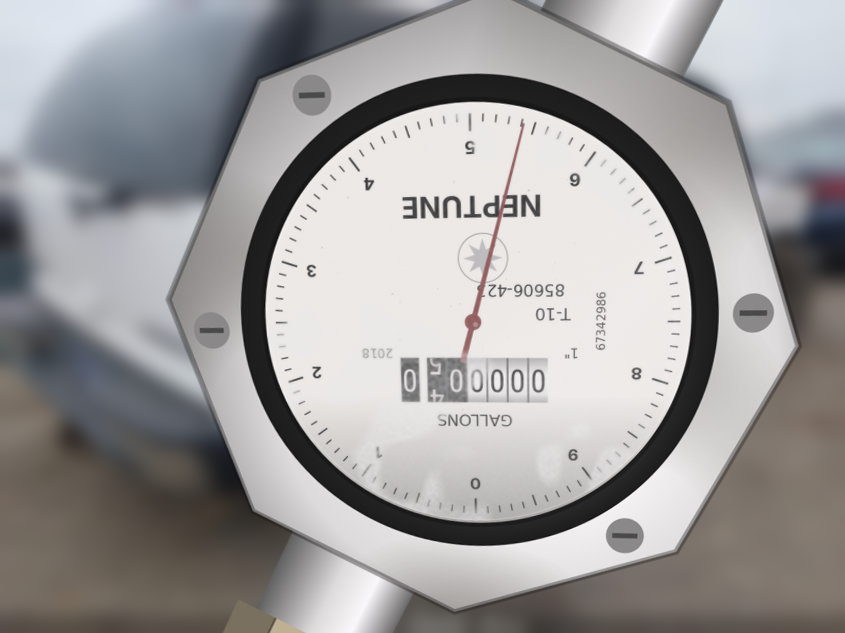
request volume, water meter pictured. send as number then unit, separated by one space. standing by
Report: 45.4 gal
